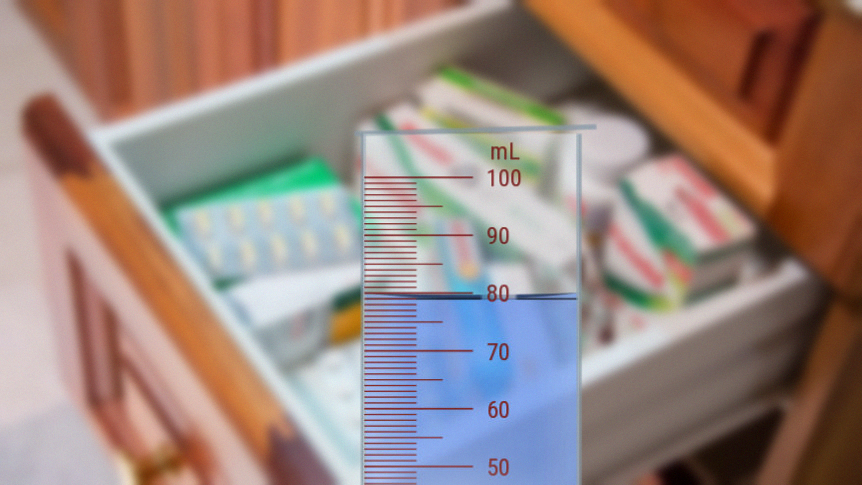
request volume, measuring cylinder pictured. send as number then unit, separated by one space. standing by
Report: 79 mL
